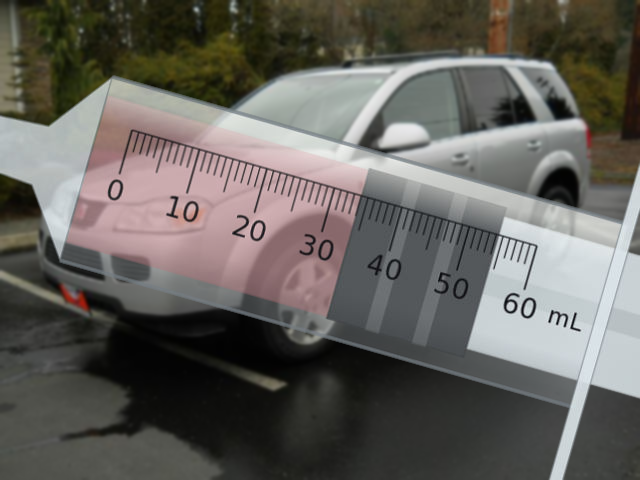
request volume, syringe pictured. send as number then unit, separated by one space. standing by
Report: 34 mL
